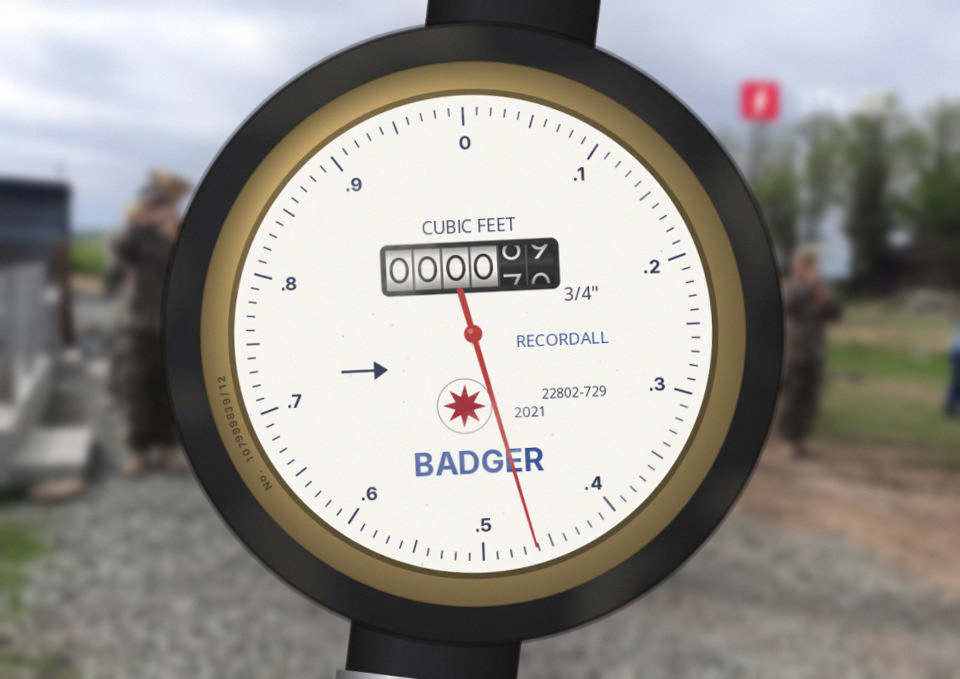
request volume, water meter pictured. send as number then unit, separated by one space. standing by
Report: 69.46 ft³
